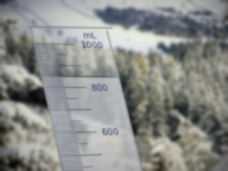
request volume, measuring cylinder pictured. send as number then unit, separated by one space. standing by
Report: 850 mL
